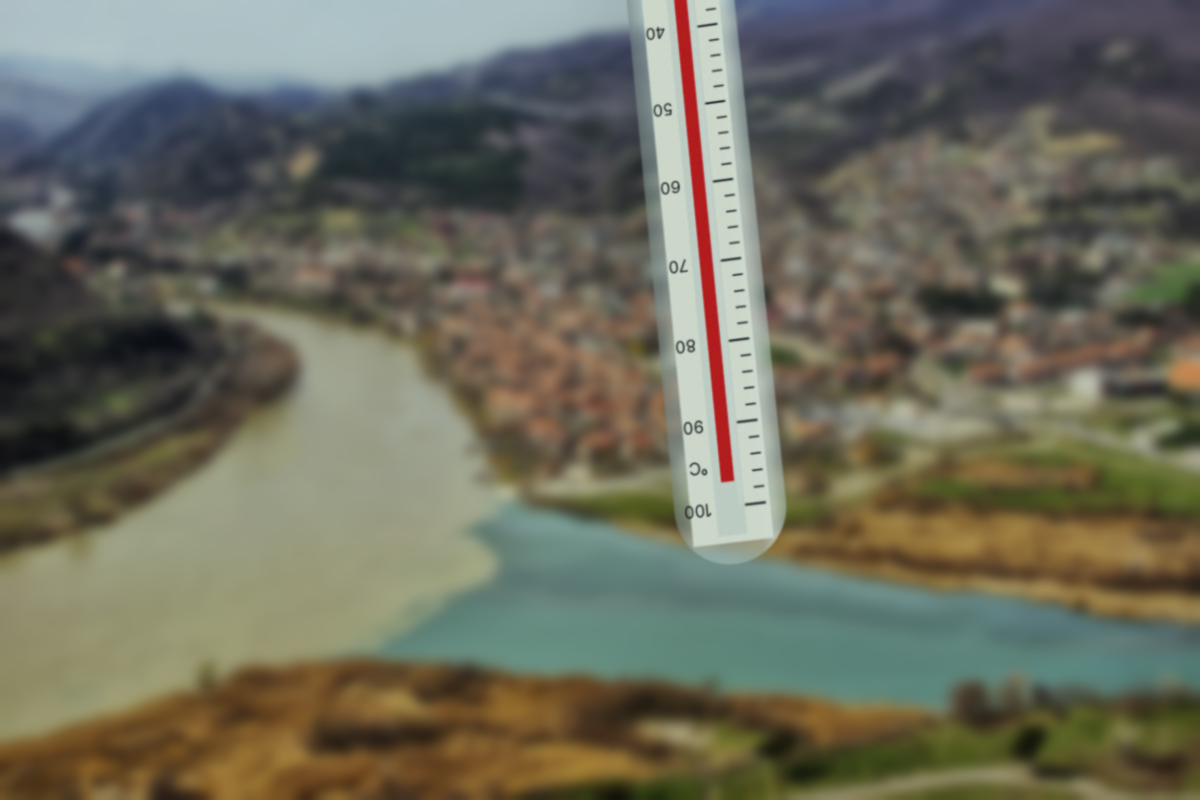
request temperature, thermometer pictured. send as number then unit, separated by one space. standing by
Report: 97 °C
